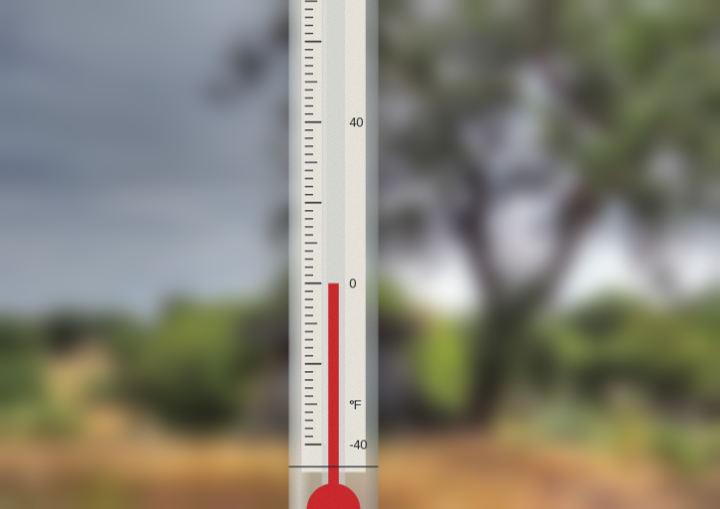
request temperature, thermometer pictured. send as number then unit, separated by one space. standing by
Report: 0 °F
